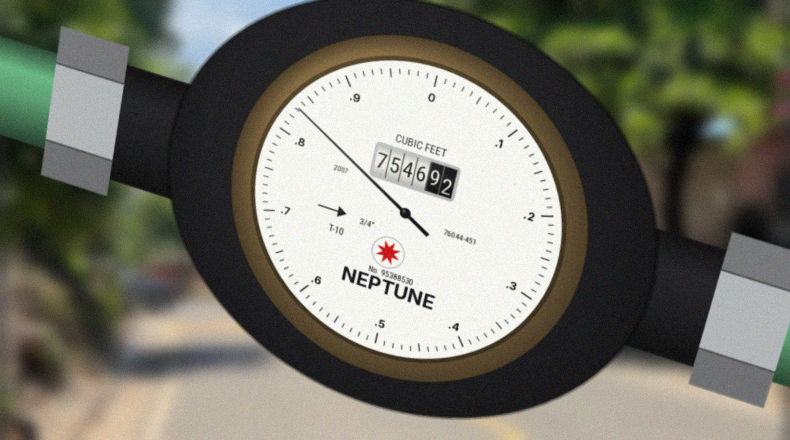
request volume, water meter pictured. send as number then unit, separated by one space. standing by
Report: 754691.83 ft³
